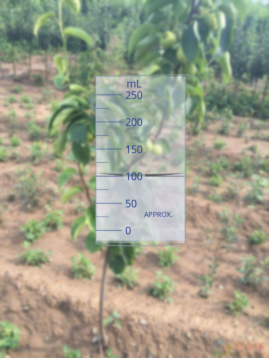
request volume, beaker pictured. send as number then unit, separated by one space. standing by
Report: 100 mL
